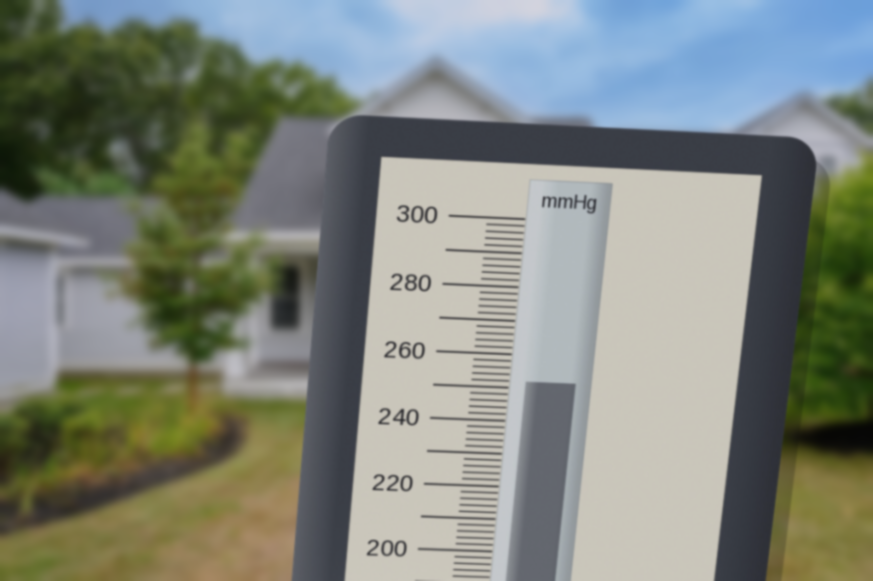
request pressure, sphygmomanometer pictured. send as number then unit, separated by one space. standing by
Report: 252 mmHg
